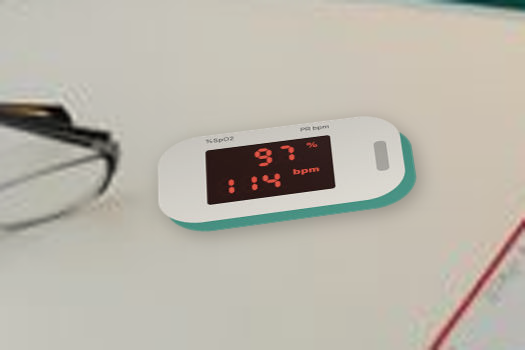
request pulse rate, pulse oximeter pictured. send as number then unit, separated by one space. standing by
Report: 114 bpm
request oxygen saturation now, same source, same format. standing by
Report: 97 %
